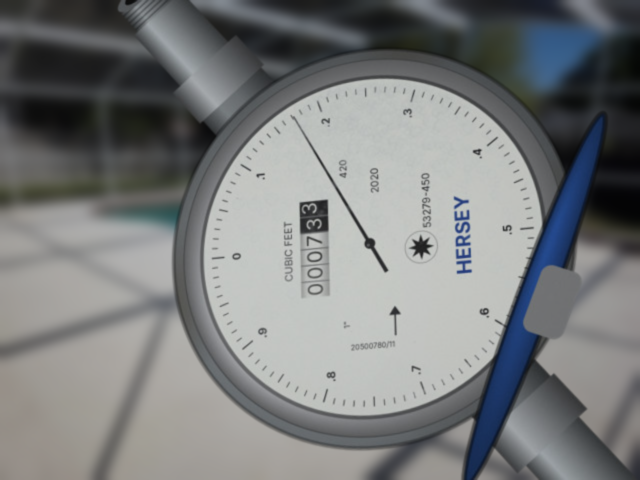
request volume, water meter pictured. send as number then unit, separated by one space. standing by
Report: 733.17 ft³
